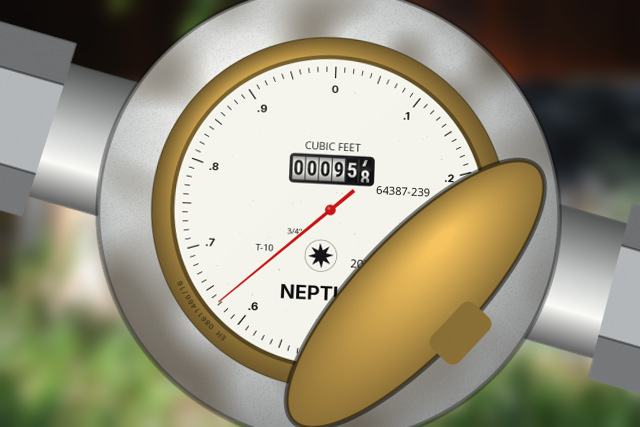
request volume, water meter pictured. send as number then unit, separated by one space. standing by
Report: 957.63 ft³
